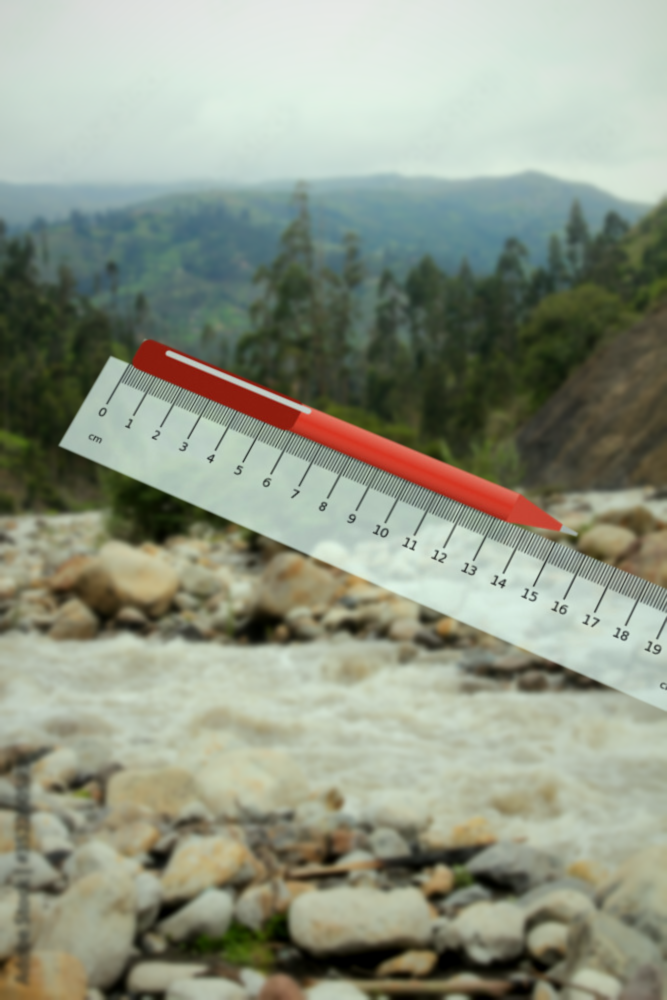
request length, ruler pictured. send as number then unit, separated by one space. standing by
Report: 15.5 cm
